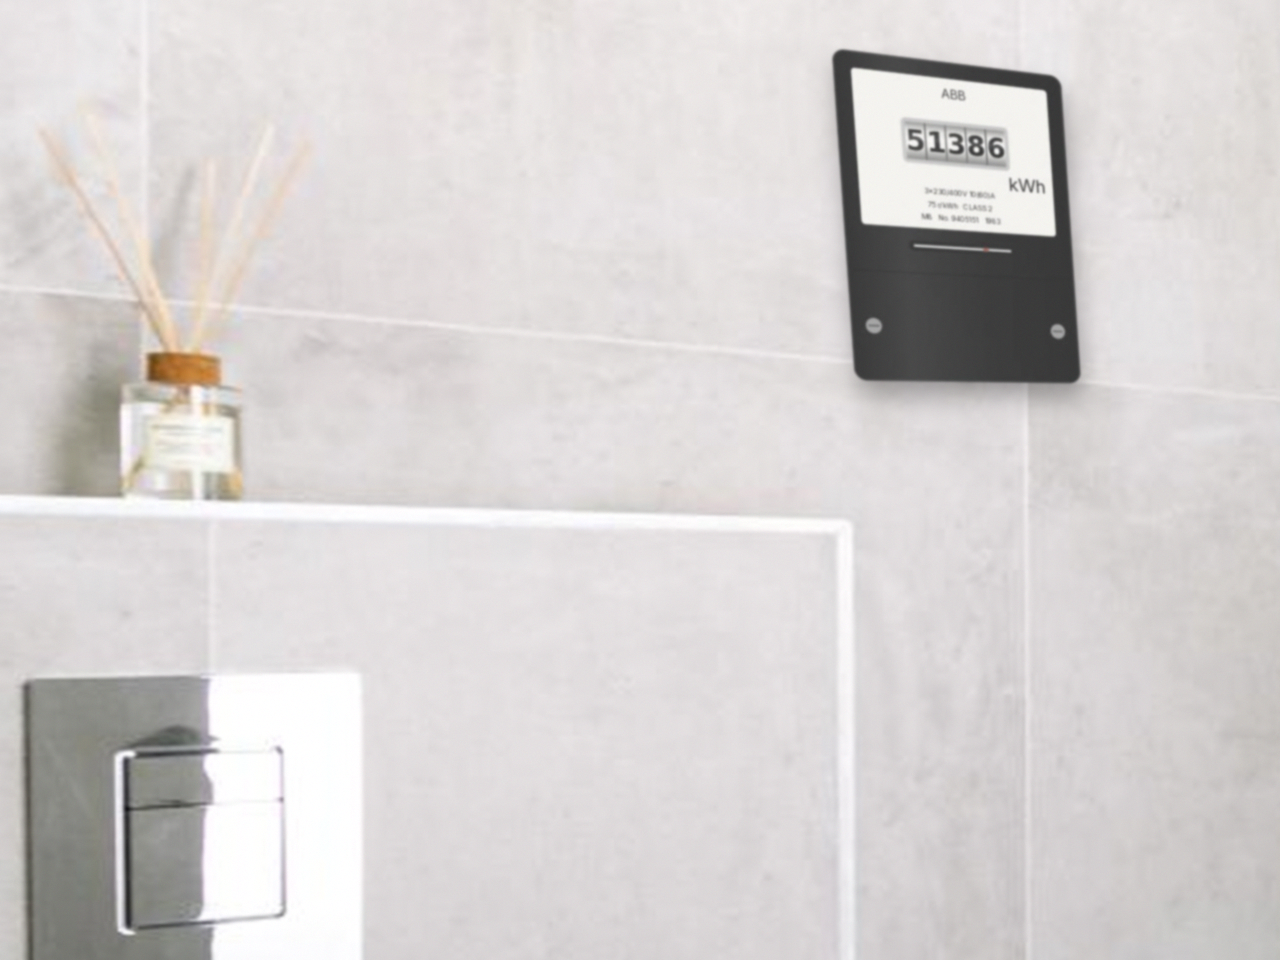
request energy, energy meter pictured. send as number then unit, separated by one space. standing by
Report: 51386 kWh
